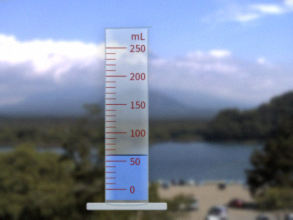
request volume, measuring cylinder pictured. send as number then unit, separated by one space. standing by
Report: 60 mL
